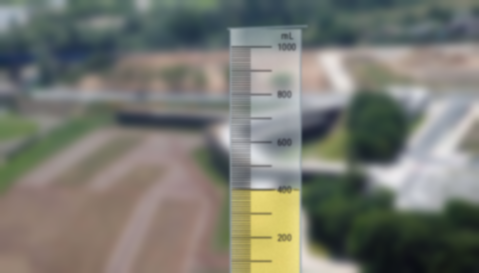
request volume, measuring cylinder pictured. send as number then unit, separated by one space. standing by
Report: 400 mL
